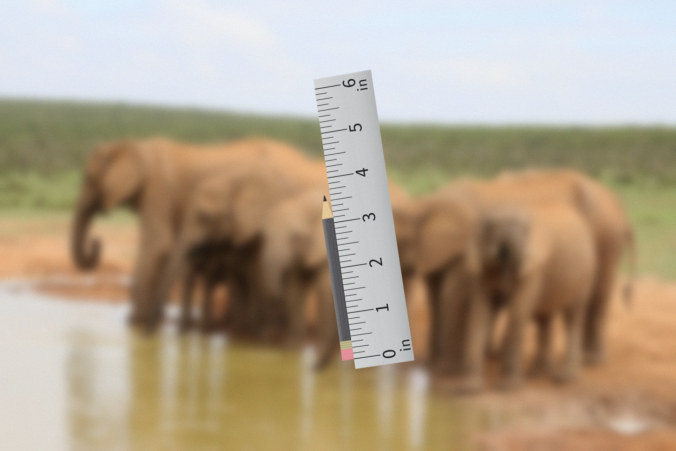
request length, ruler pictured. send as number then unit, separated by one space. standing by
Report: 3.625 in
